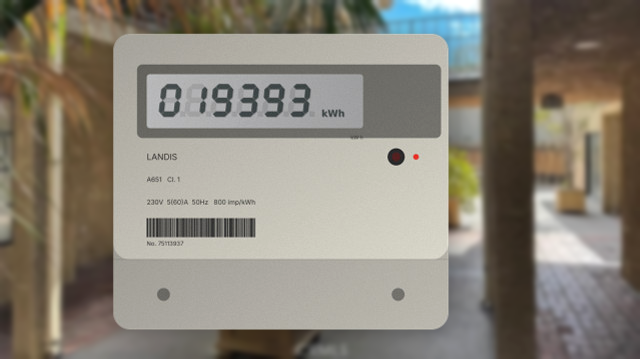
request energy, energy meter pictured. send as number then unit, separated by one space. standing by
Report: 19393 kWh
